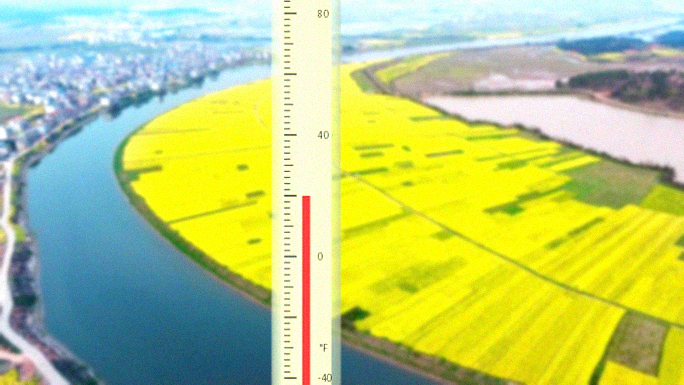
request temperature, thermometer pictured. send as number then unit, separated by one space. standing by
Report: 20 °F
